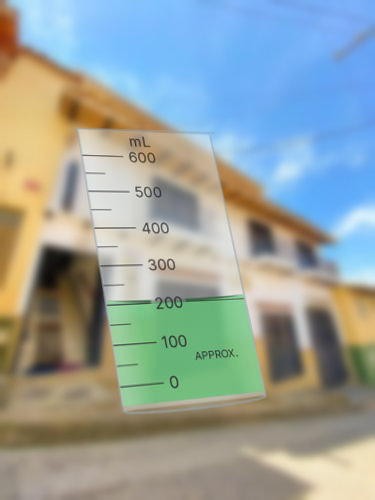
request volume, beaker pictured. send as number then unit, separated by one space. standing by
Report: 200 mL
